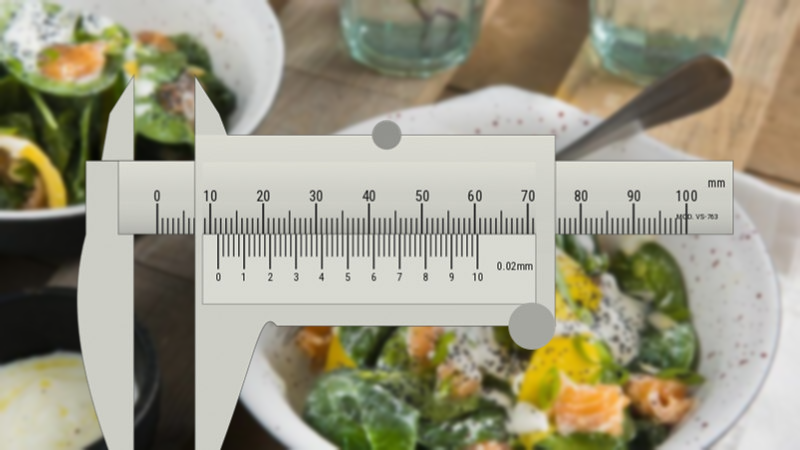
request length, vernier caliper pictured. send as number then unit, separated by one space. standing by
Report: 11.5 mm
